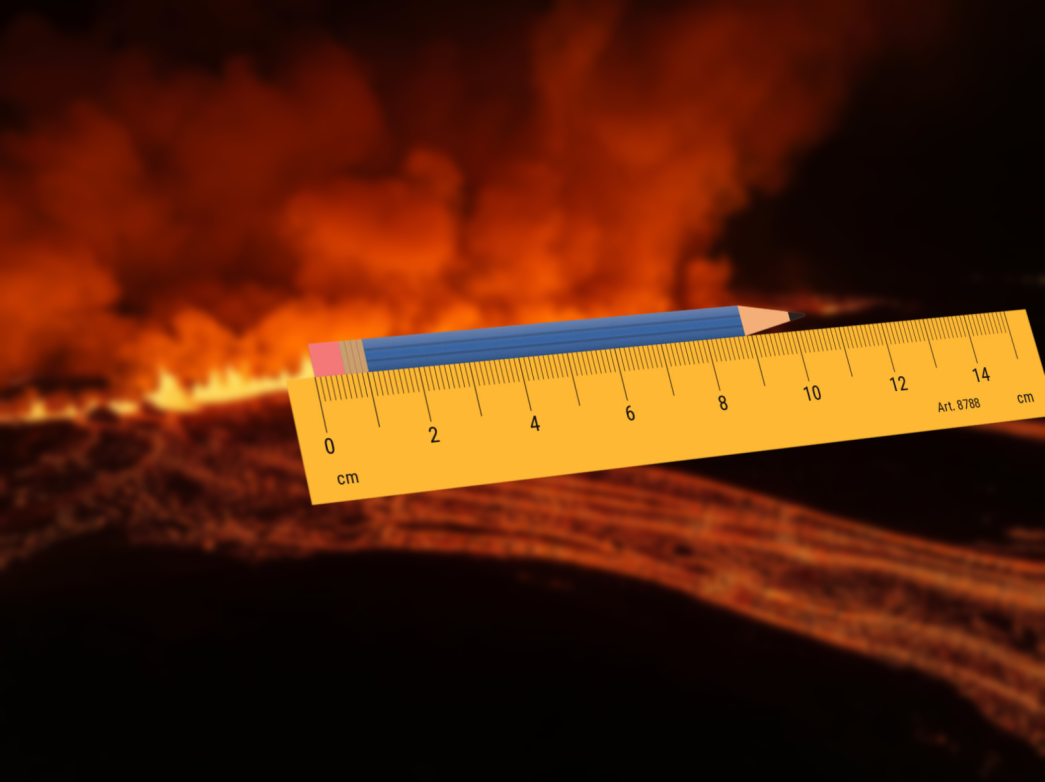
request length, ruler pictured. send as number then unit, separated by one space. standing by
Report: 10.3 cm
